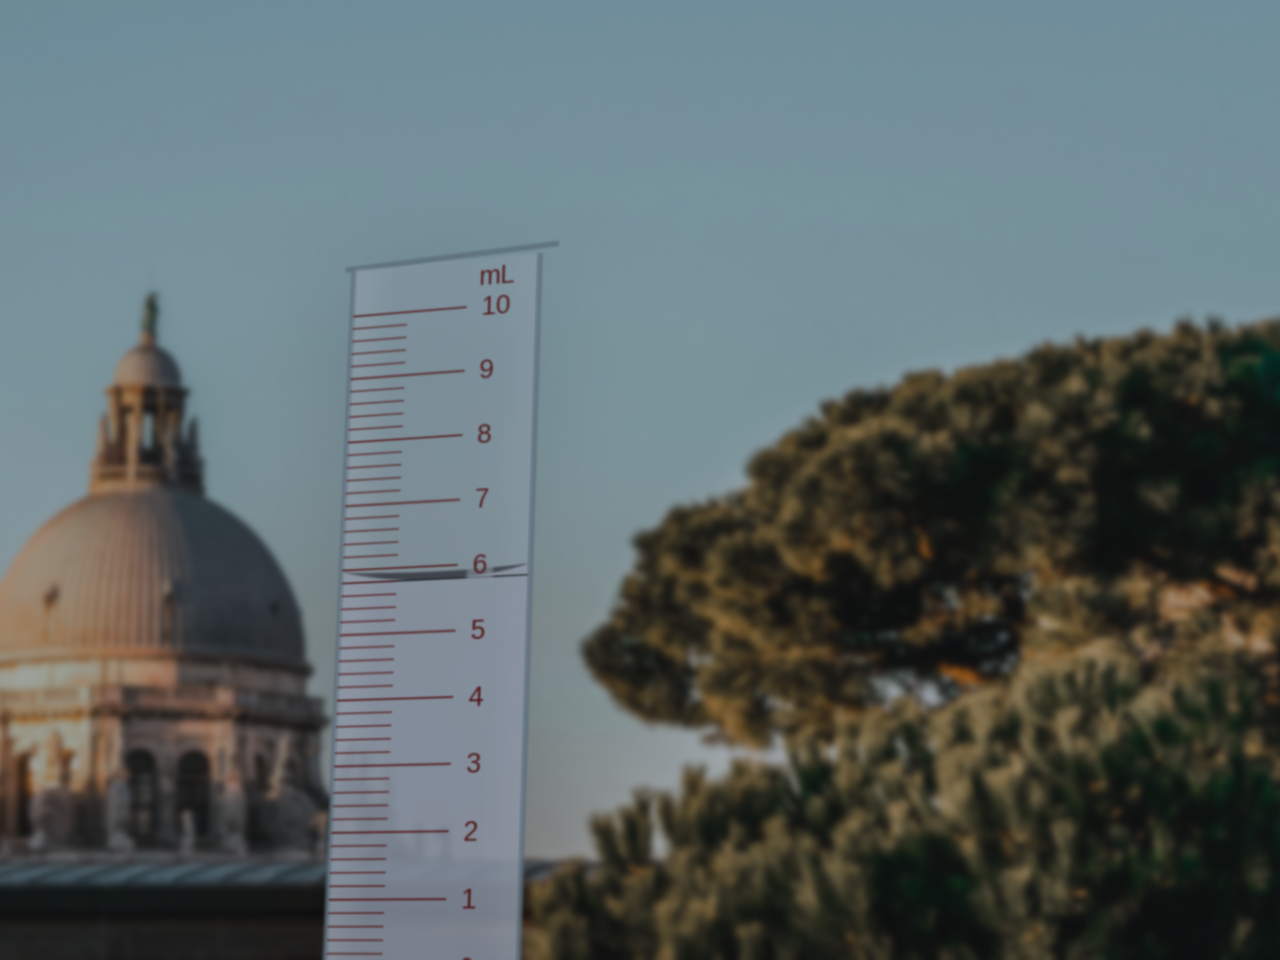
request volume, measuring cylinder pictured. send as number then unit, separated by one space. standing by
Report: 5.8 mL
